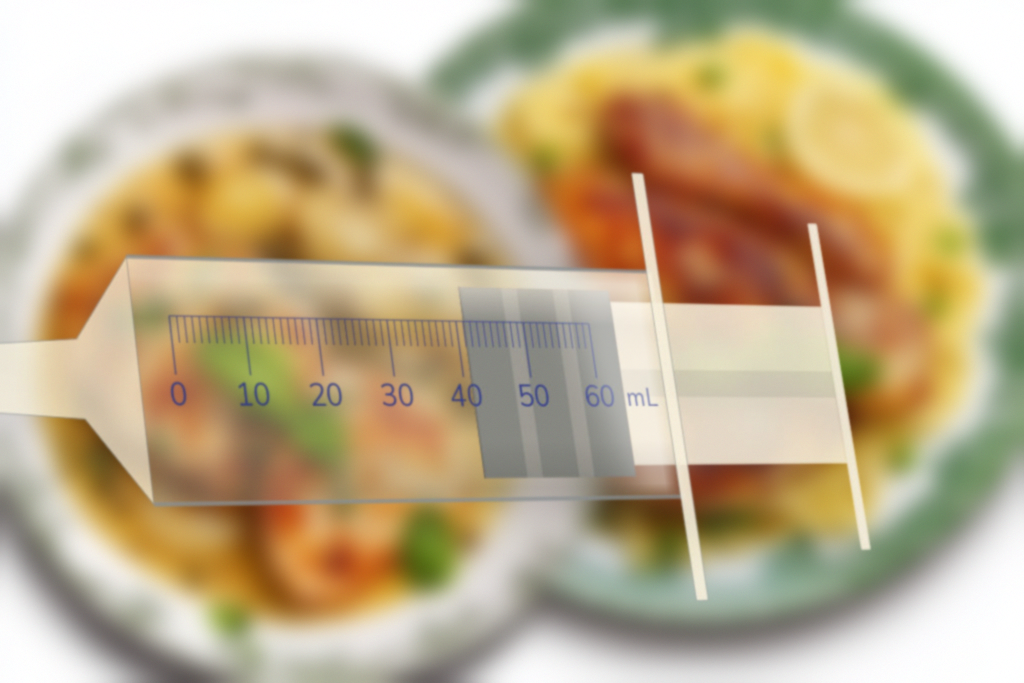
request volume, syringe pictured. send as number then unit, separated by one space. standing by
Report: 41 mL
